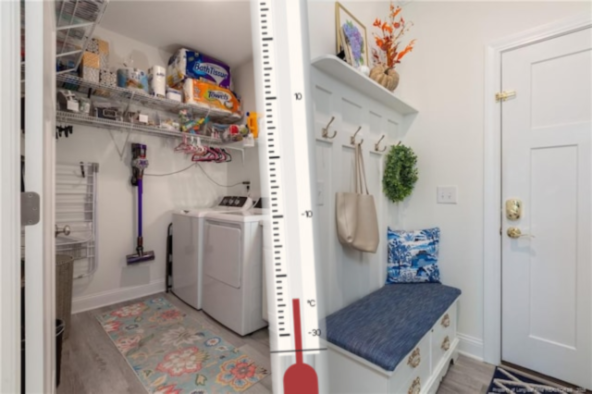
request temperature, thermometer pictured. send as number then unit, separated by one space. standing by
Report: -24 °C
